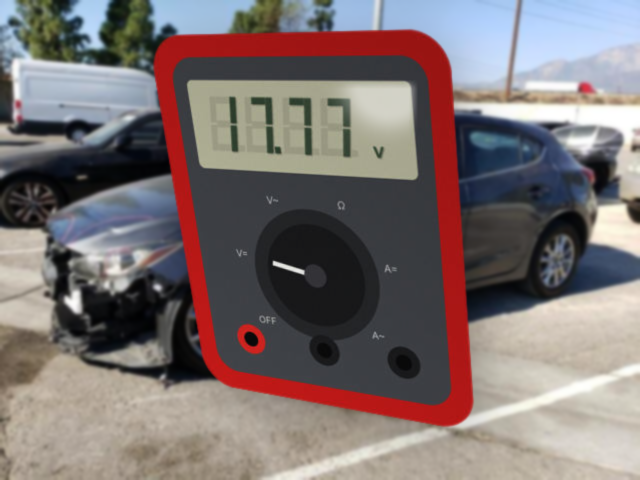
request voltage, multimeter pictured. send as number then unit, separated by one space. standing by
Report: 17.77 V
